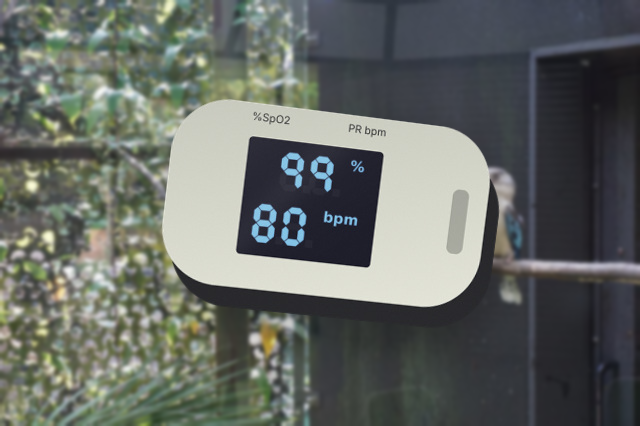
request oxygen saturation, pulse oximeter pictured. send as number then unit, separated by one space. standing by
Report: 99 %
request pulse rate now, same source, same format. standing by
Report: 80 bpm
